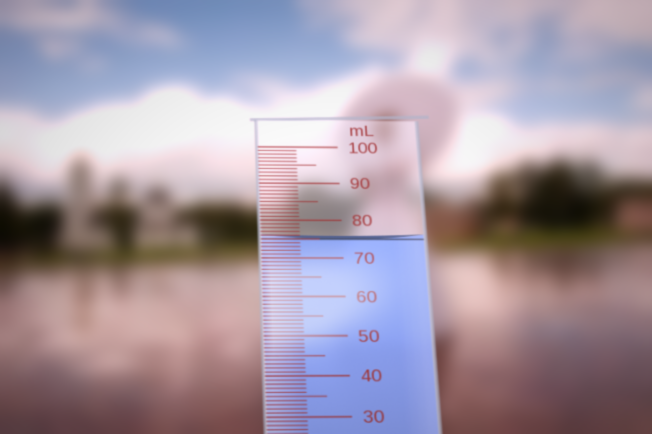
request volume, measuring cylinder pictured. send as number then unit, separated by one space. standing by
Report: 75 mL
